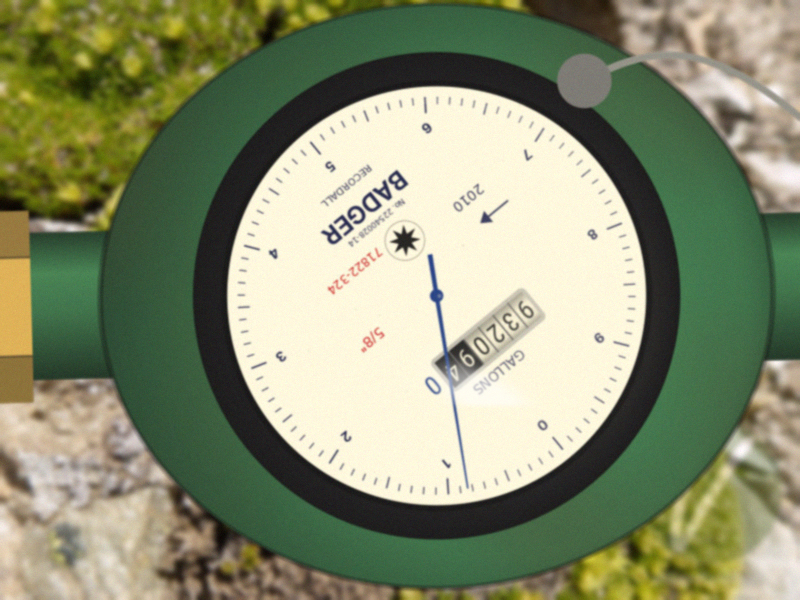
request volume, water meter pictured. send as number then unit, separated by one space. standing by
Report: 9320940.8 gal
